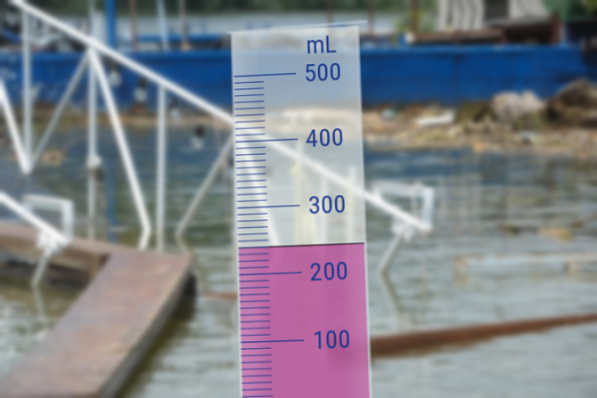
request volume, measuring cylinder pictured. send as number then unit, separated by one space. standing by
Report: 240 mL
